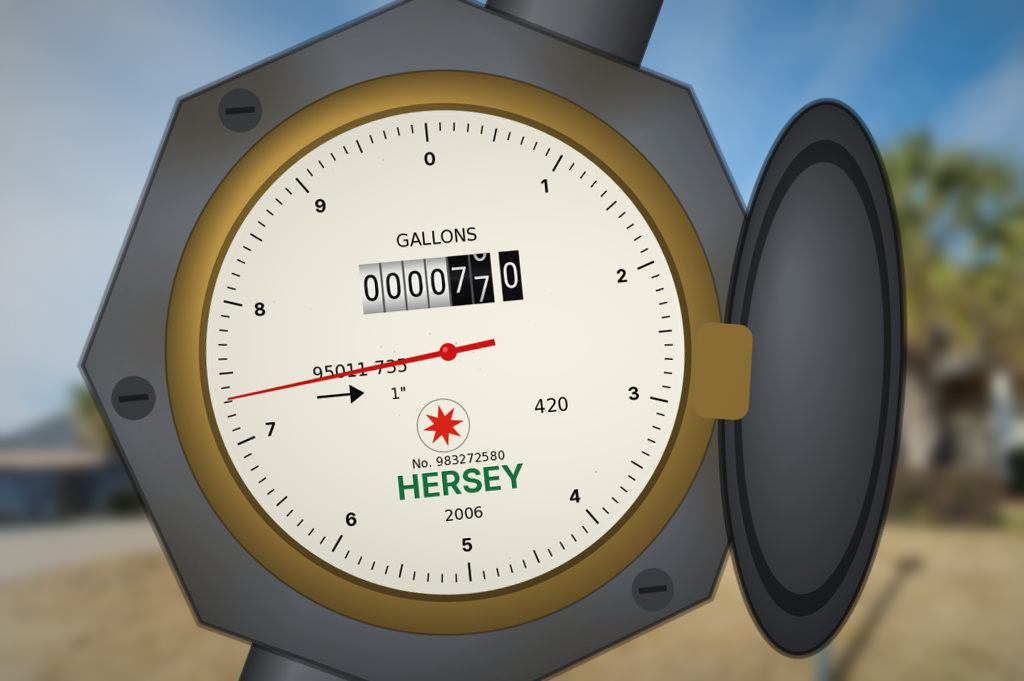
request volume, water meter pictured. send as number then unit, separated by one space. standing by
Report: 767.3 gal
